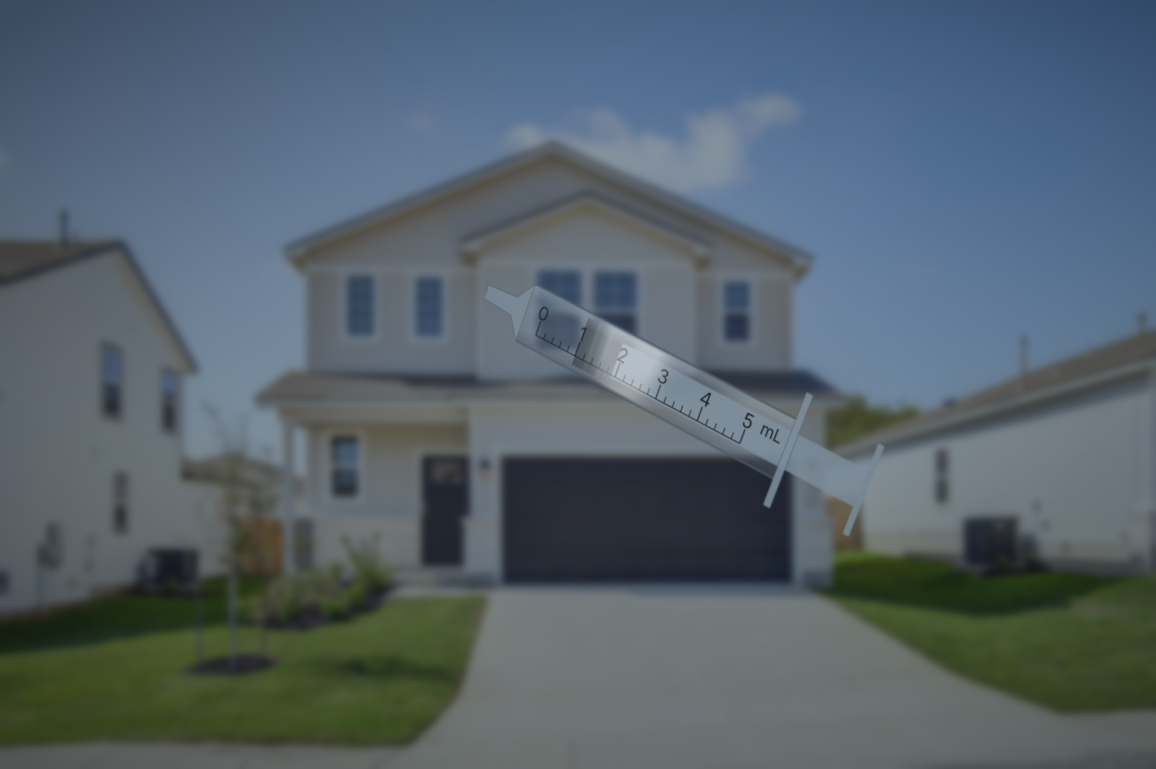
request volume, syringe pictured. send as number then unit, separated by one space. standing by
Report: 1 mL
